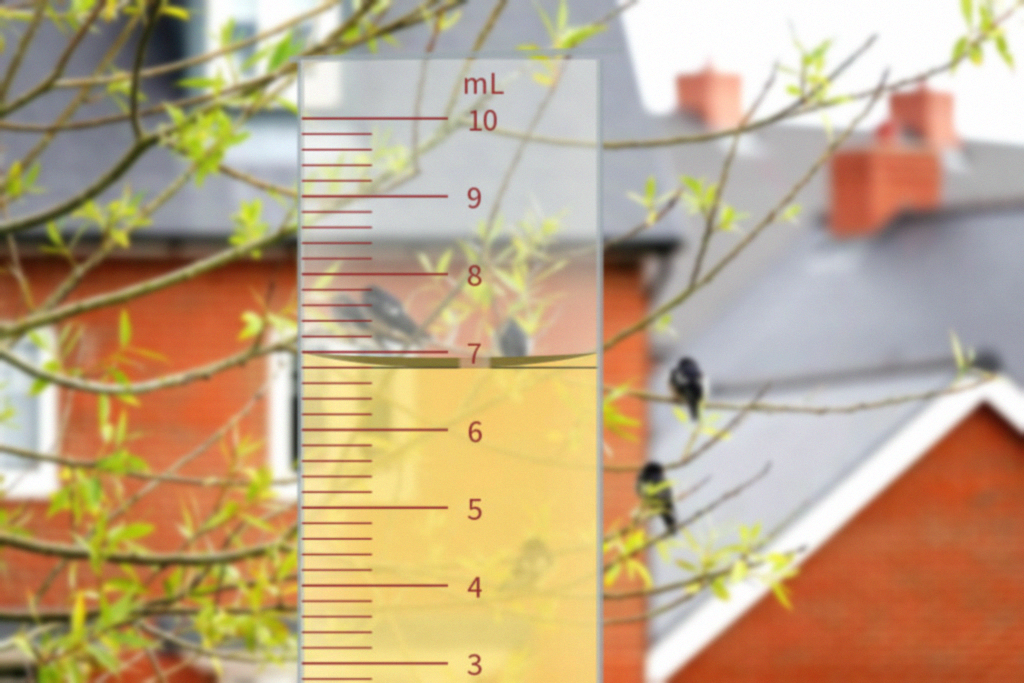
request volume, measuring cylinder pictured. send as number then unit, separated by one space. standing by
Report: 6.8 mL
